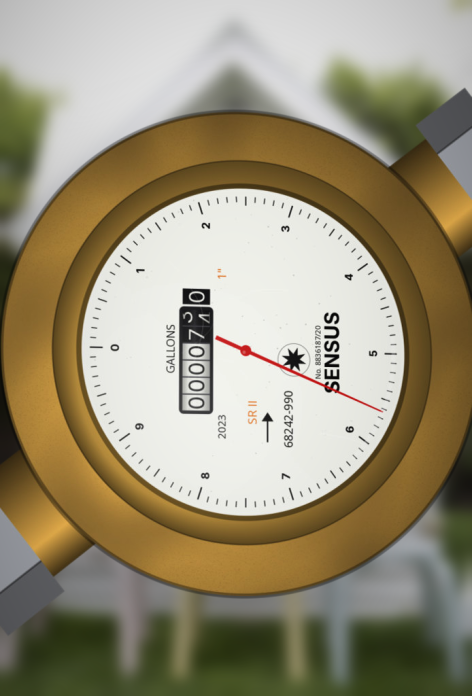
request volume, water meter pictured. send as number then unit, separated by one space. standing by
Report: 735.6 gal
